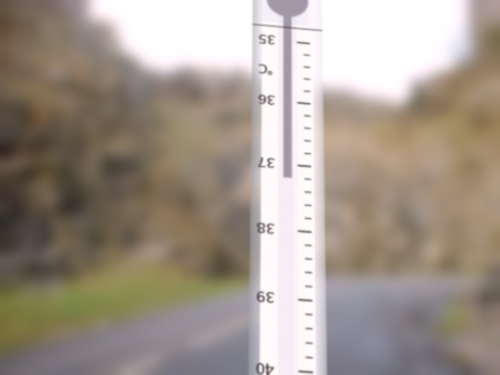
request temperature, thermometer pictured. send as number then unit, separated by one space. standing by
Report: 37.2 °C
